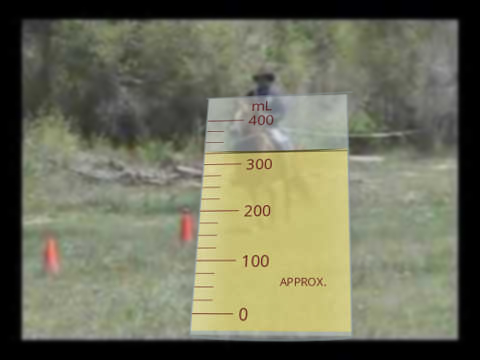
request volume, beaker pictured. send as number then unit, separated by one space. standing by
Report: 325 mL
